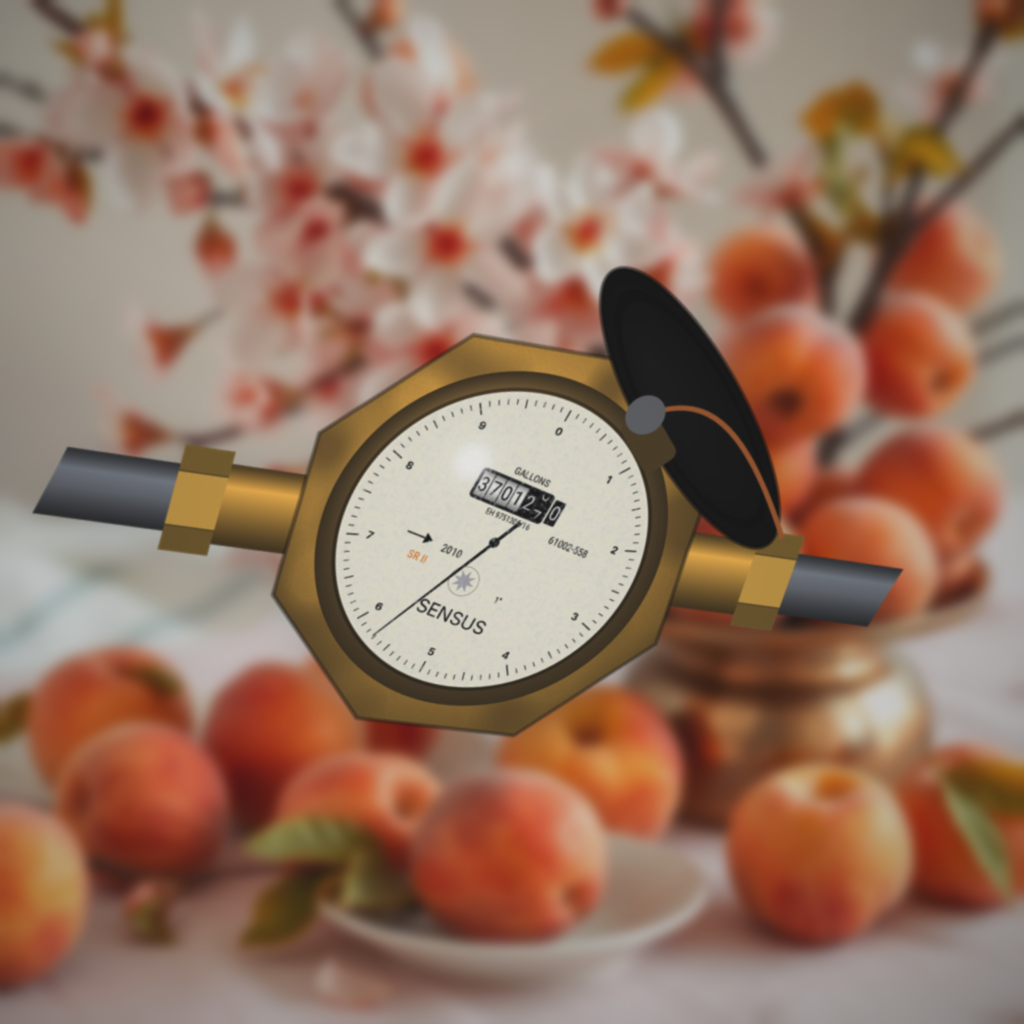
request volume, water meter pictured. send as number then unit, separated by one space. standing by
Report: 3701265.7 gal
